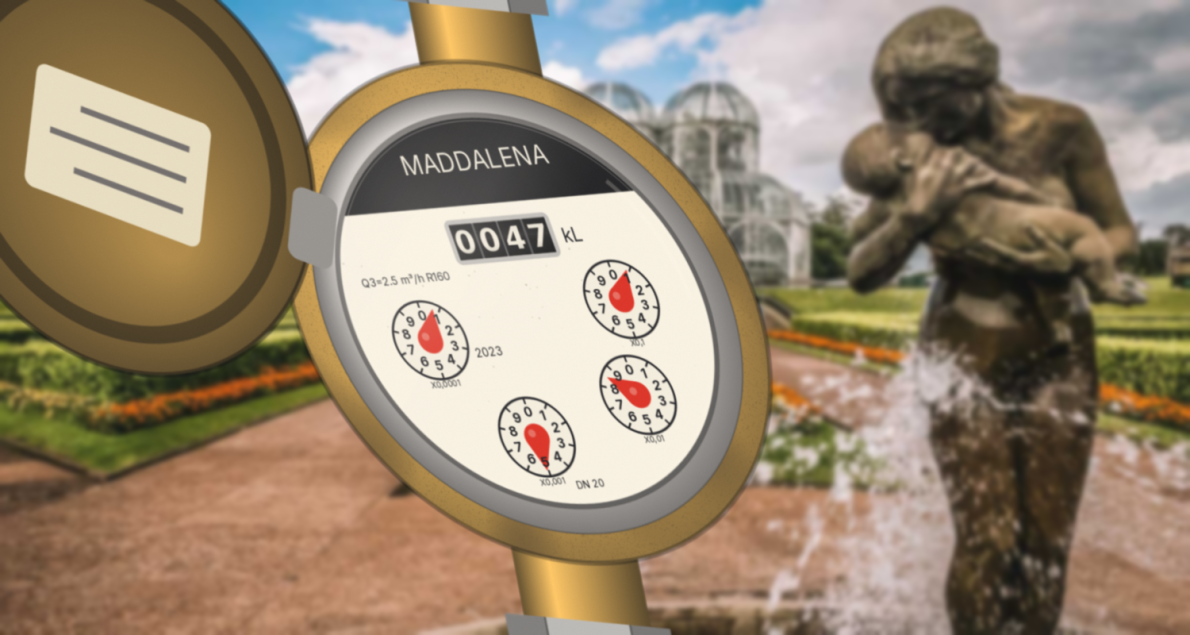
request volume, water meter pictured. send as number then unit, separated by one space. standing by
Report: 47.0850 kL
